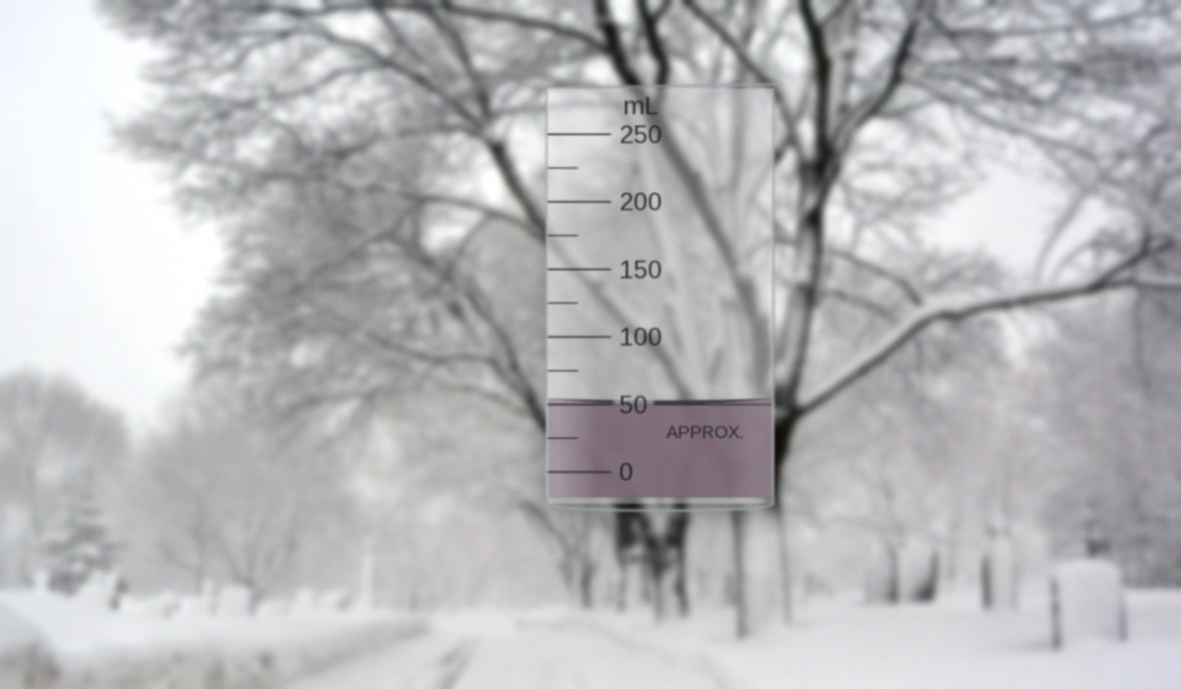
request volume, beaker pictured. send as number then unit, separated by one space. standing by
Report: 50 mL
